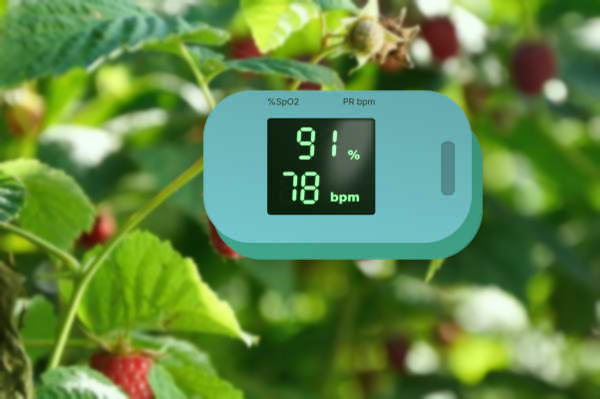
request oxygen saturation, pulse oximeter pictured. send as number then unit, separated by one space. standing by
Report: 91 %
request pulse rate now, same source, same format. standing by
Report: 78 bpm
